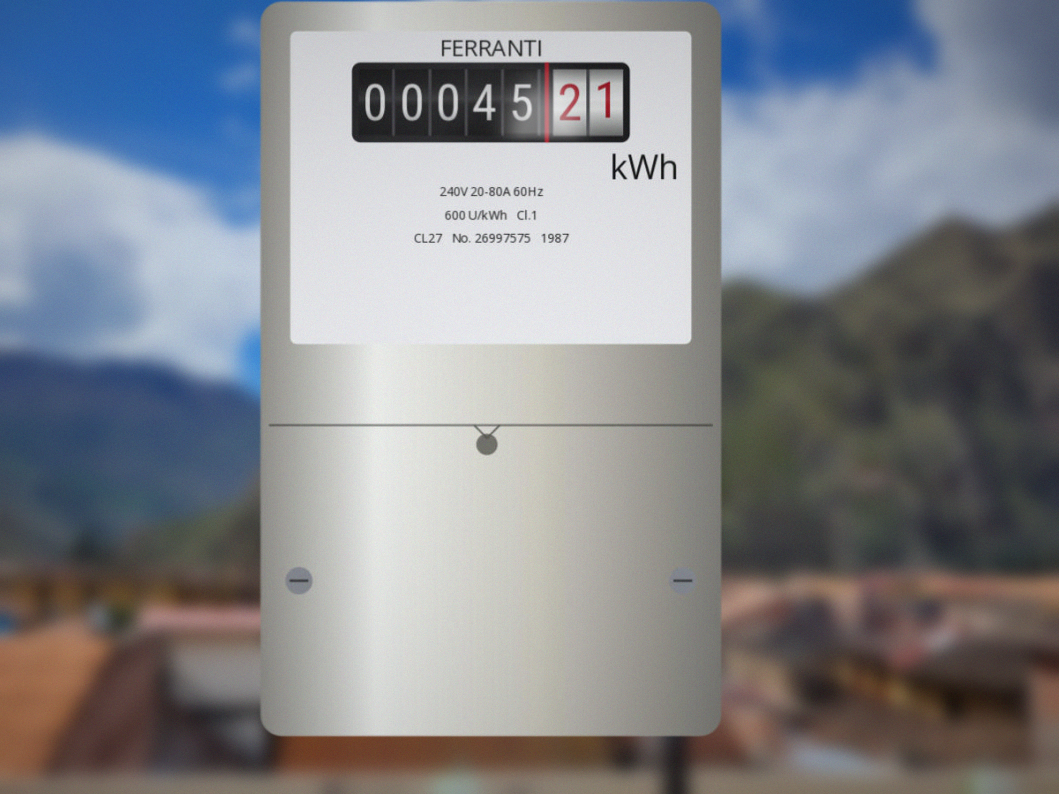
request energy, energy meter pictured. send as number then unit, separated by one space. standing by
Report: 45.21 kWh
